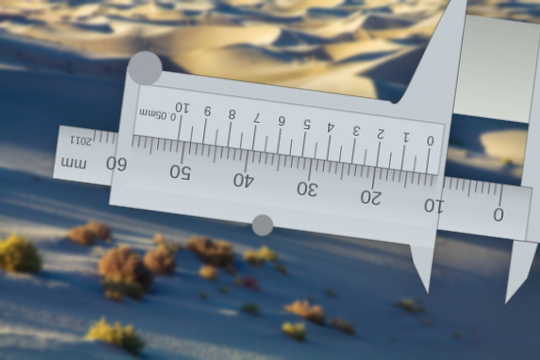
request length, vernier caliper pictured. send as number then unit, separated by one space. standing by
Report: 12.0 mm
